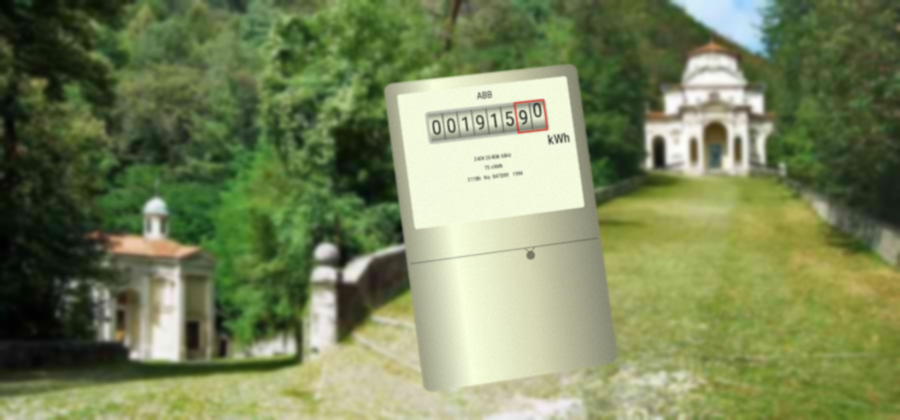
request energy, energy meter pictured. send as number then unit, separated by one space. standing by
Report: 1915.90 kWh
